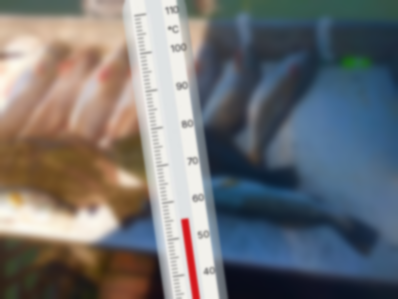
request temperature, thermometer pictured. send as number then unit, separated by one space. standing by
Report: 55 °C
